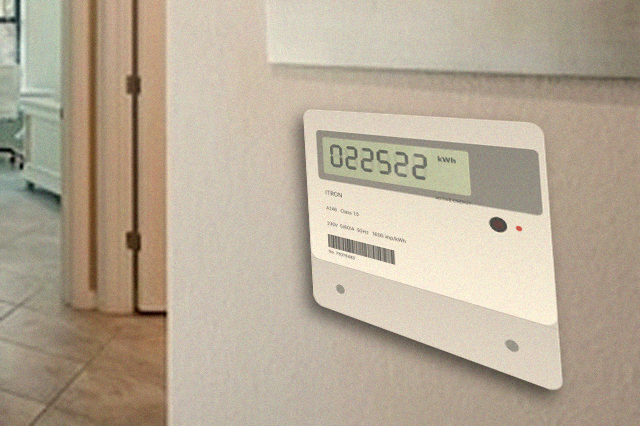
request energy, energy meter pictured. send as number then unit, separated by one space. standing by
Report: 22522 kWh
